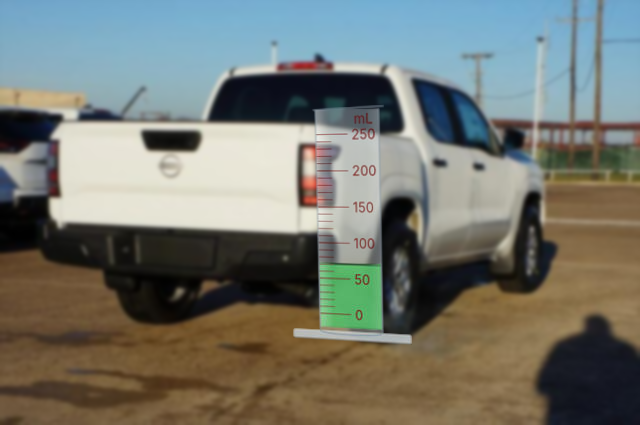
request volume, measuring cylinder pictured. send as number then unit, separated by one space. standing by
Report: 70 mL
